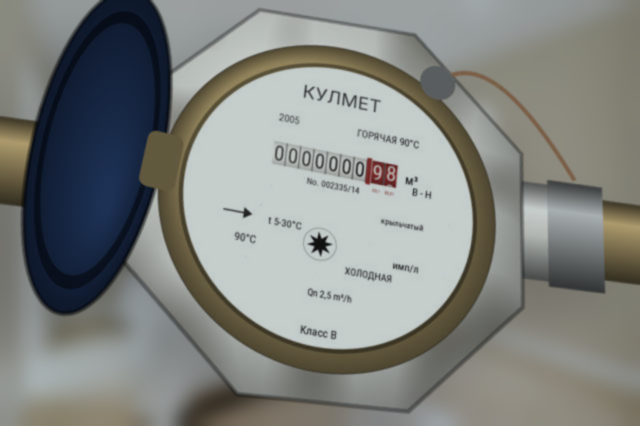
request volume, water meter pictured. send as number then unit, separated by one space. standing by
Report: 0.98 m³
